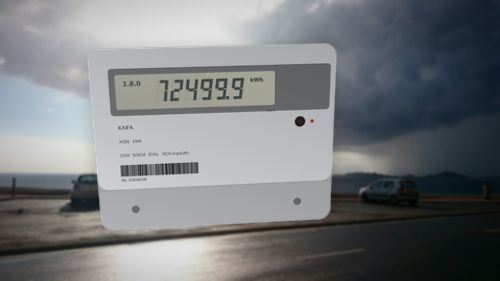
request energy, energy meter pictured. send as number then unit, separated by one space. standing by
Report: 72499.9 kWh
